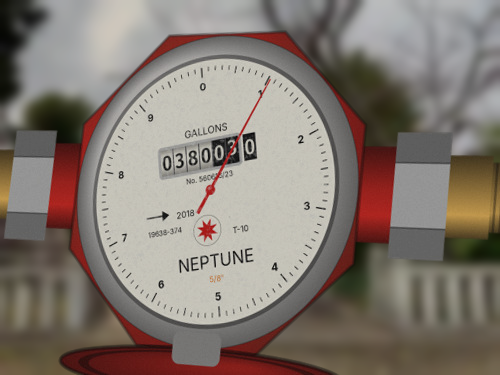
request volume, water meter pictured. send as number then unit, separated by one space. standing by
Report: 380031.0 gal
